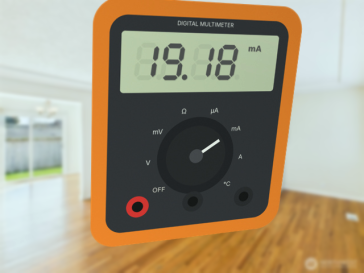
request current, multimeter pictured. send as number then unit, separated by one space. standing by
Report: 19.18 mA
